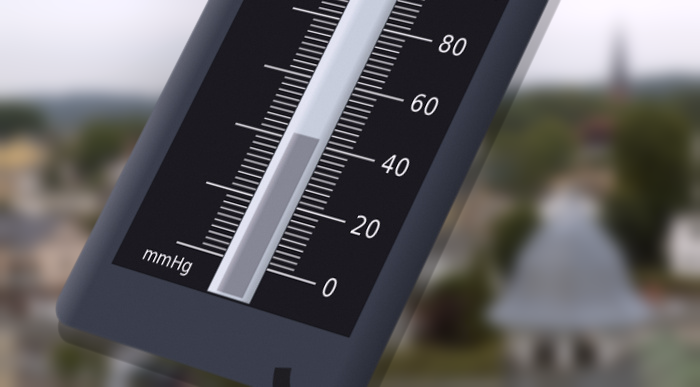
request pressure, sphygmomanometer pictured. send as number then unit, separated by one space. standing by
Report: 42 mmHg
